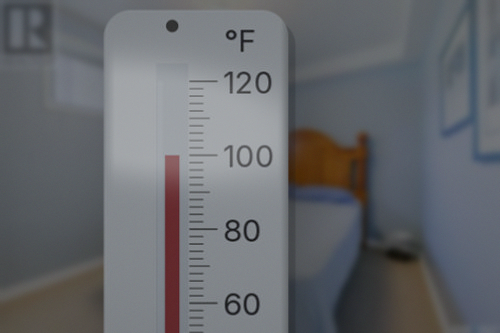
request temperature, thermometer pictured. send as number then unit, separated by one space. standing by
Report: 100 °F
